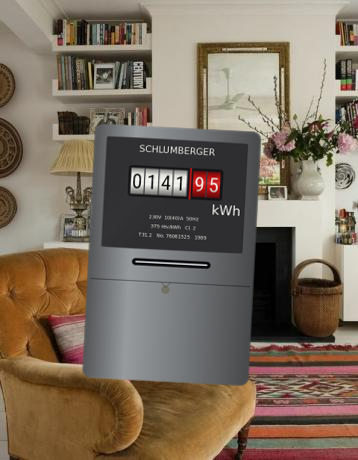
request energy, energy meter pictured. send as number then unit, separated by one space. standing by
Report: 141.95 kWh
